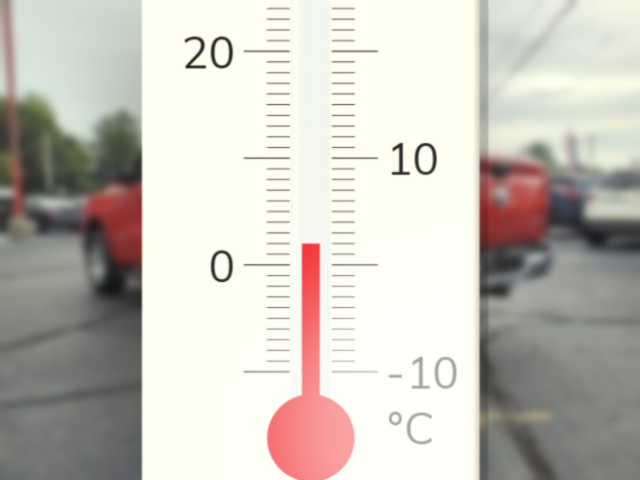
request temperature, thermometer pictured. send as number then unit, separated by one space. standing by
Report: 2 °C
